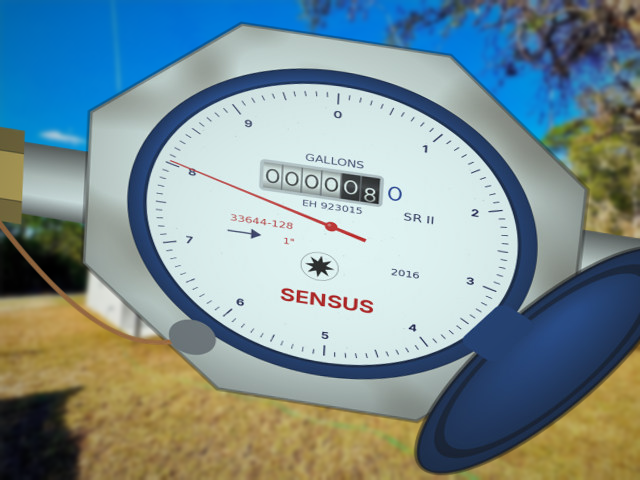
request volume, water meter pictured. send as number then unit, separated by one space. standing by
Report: 78.0 gal
